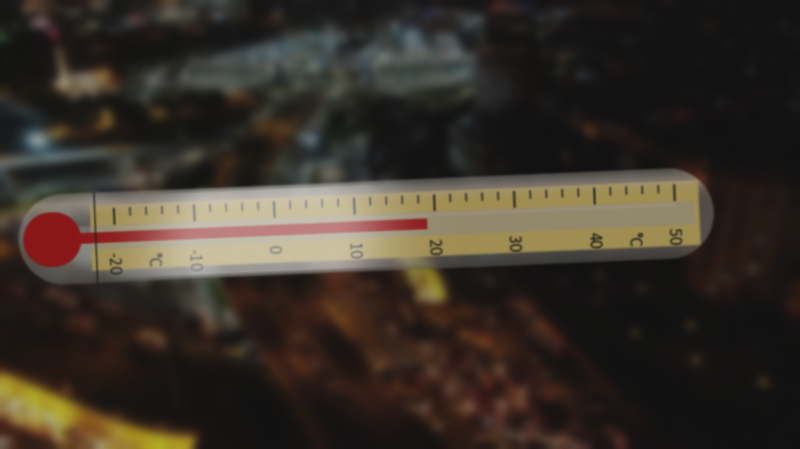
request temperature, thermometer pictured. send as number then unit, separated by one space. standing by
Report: 19 °C
